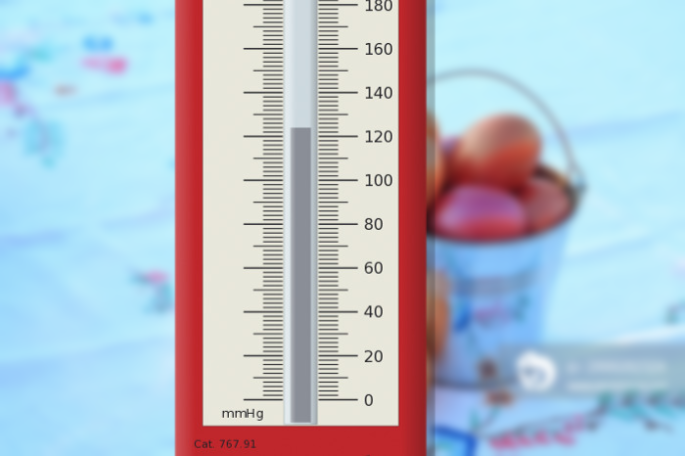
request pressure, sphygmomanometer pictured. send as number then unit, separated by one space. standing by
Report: 124 mmHg
